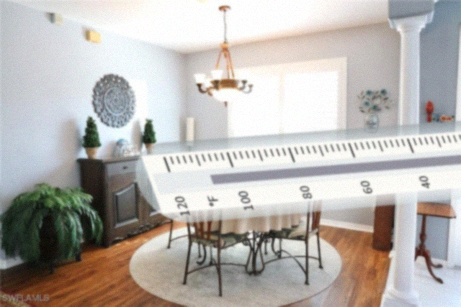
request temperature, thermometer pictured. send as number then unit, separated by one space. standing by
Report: 108 °F
